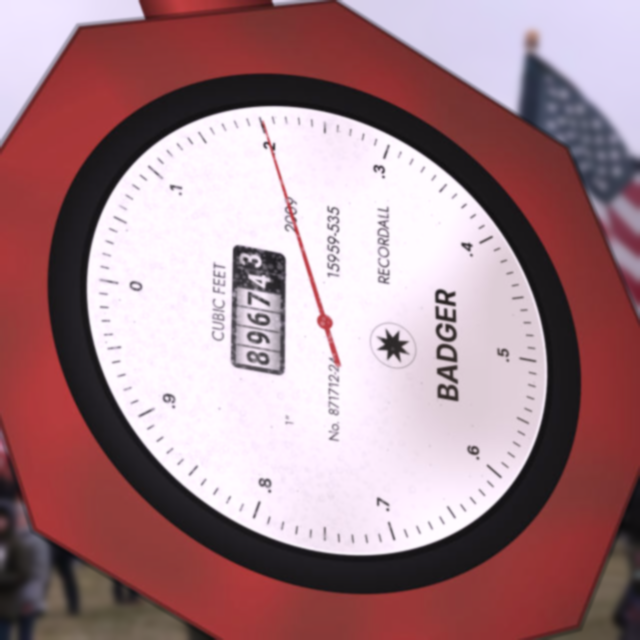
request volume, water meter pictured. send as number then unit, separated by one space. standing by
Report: 896743.20 ft³
